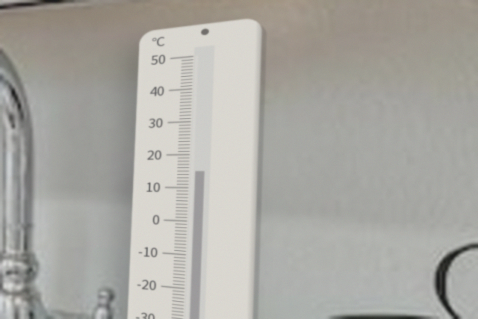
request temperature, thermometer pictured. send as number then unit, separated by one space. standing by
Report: 15 °C
